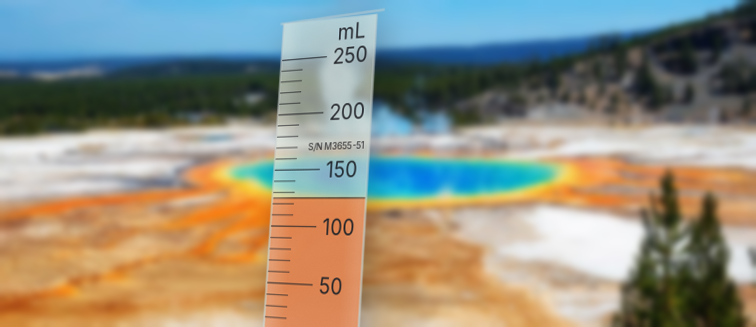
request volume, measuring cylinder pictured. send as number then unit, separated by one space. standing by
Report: 125 mL
